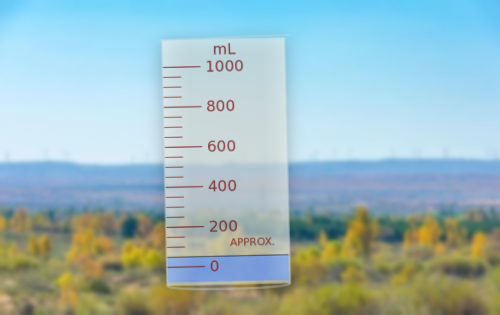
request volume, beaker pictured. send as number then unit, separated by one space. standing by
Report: 50 mL
